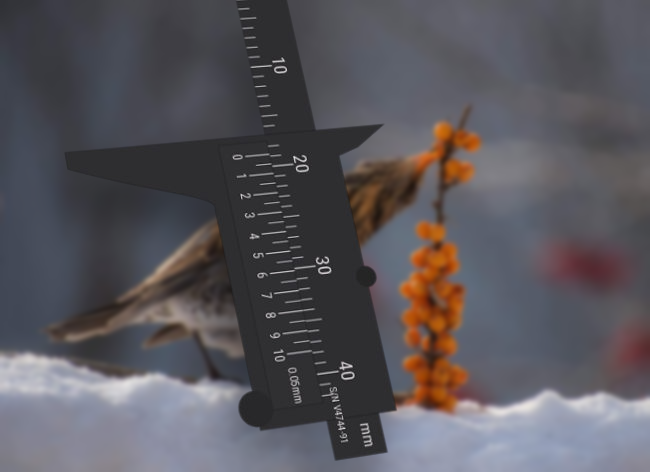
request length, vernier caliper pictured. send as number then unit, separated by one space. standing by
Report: 18.8 mm
